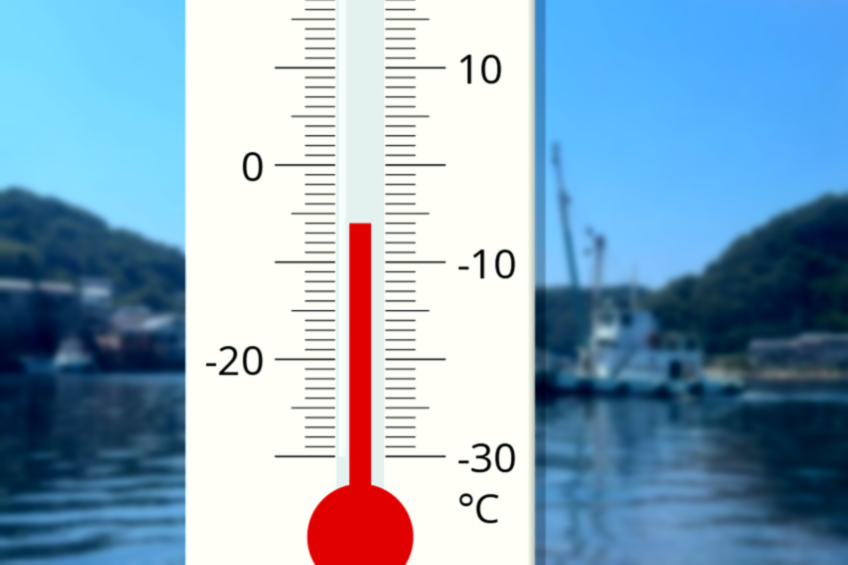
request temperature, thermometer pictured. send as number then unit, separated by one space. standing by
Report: -6 °C
